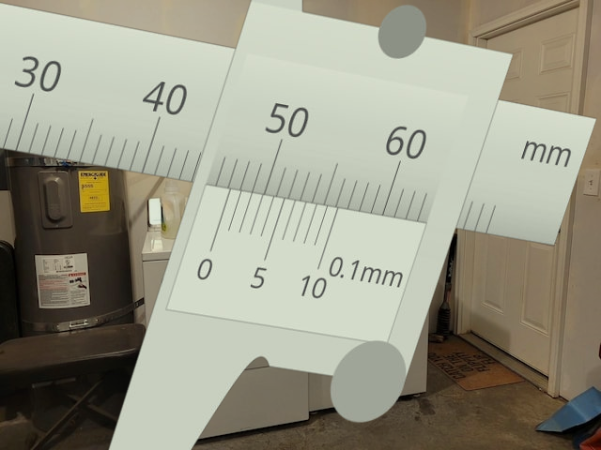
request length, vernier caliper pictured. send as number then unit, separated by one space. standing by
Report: 47.2 mm
